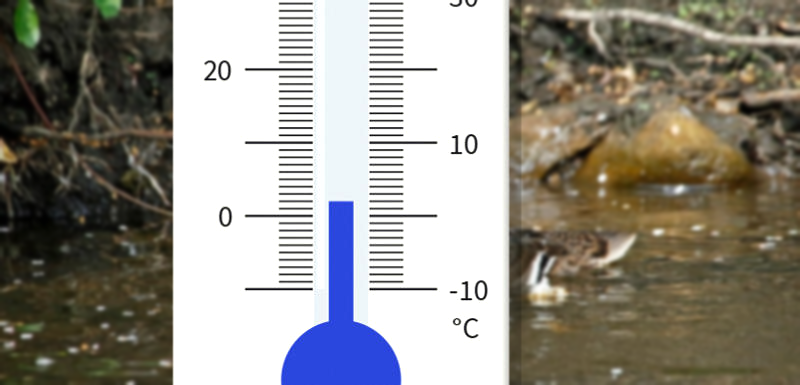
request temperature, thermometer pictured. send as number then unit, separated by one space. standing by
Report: 2 °C
